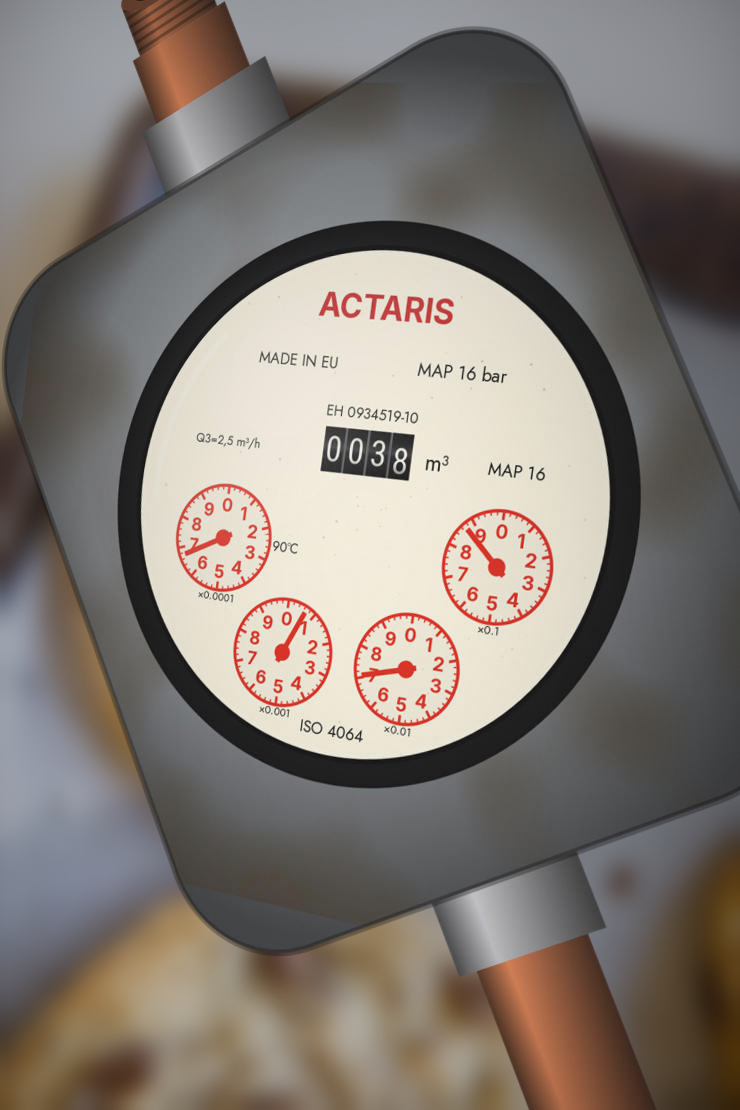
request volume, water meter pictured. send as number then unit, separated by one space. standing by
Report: 37.8706 m³
